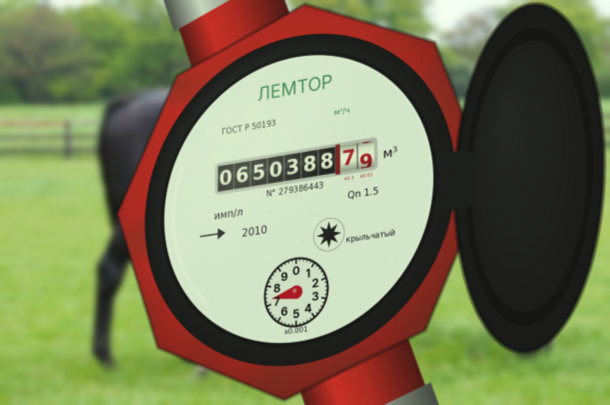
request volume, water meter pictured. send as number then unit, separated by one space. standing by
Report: 650388.787 m³
